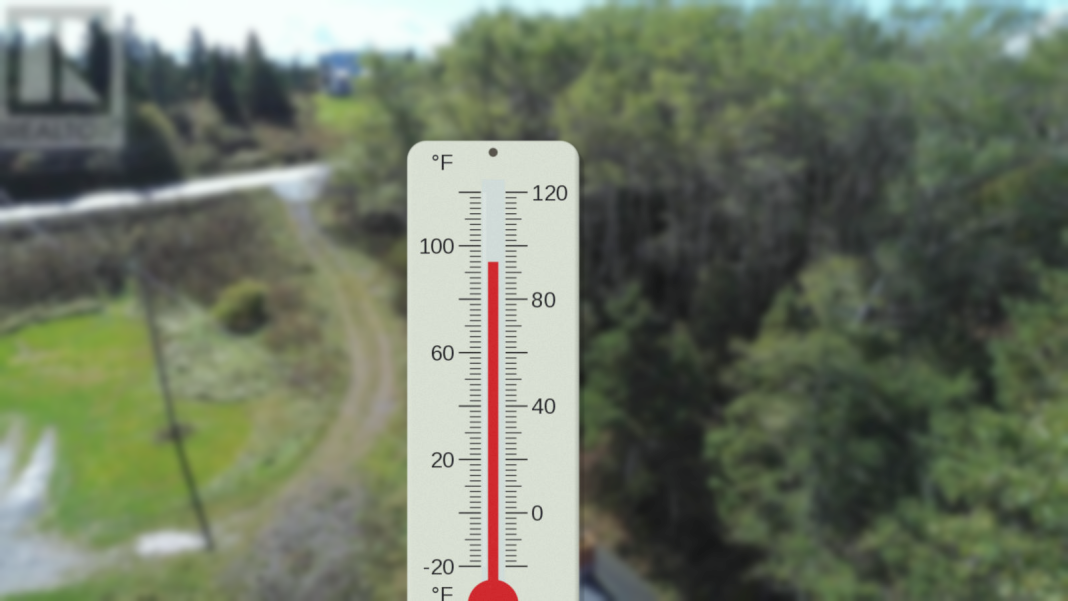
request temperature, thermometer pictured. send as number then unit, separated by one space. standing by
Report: 94 °F
